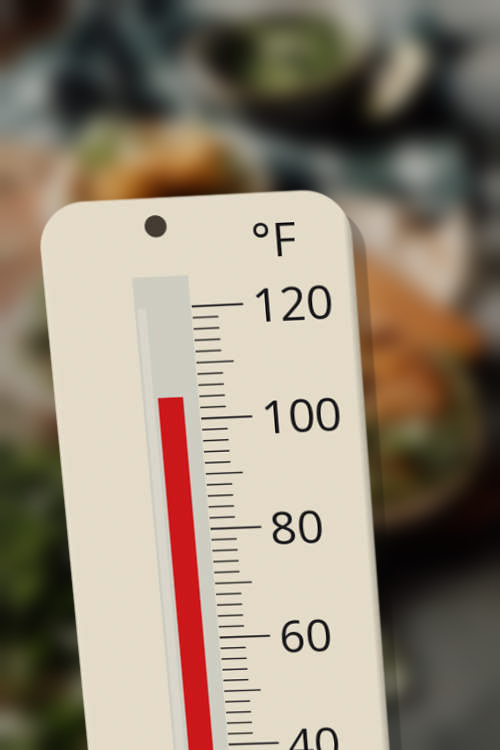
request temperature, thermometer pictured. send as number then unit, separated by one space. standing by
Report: 104 °F
